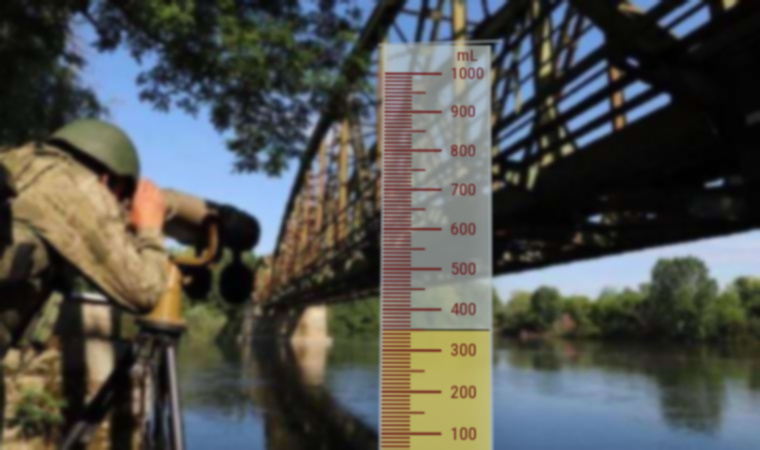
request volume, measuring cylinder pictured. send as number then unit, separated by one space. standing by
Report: 350 mL
